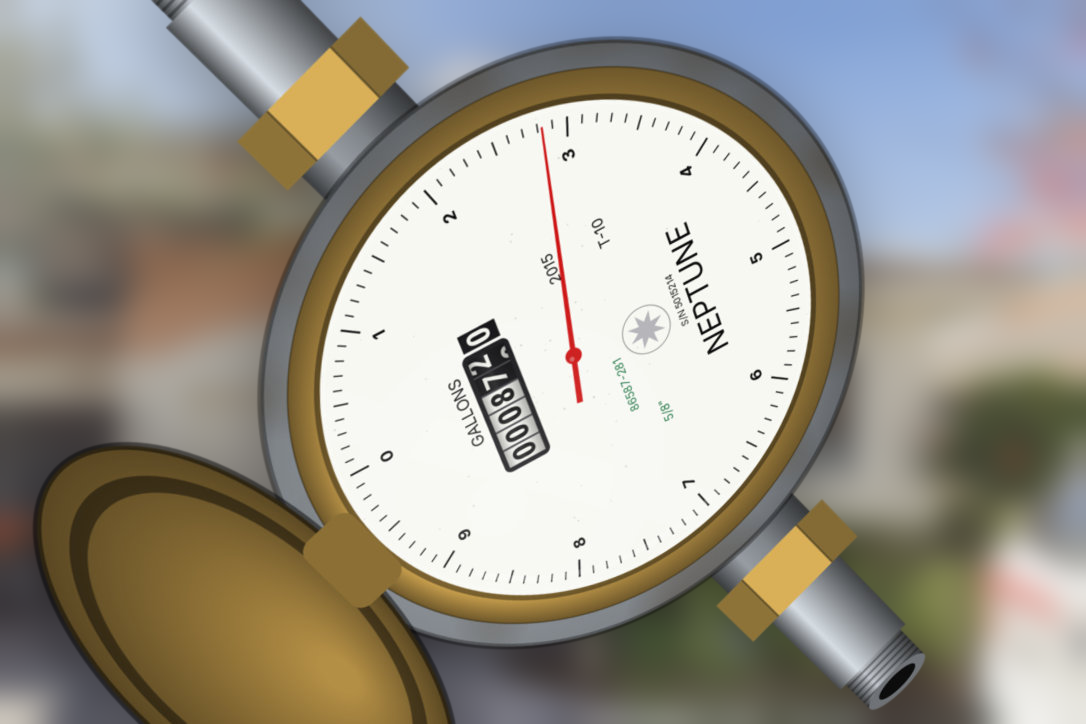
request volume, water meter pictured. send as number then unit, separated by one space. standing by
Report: 8722.8 gal
